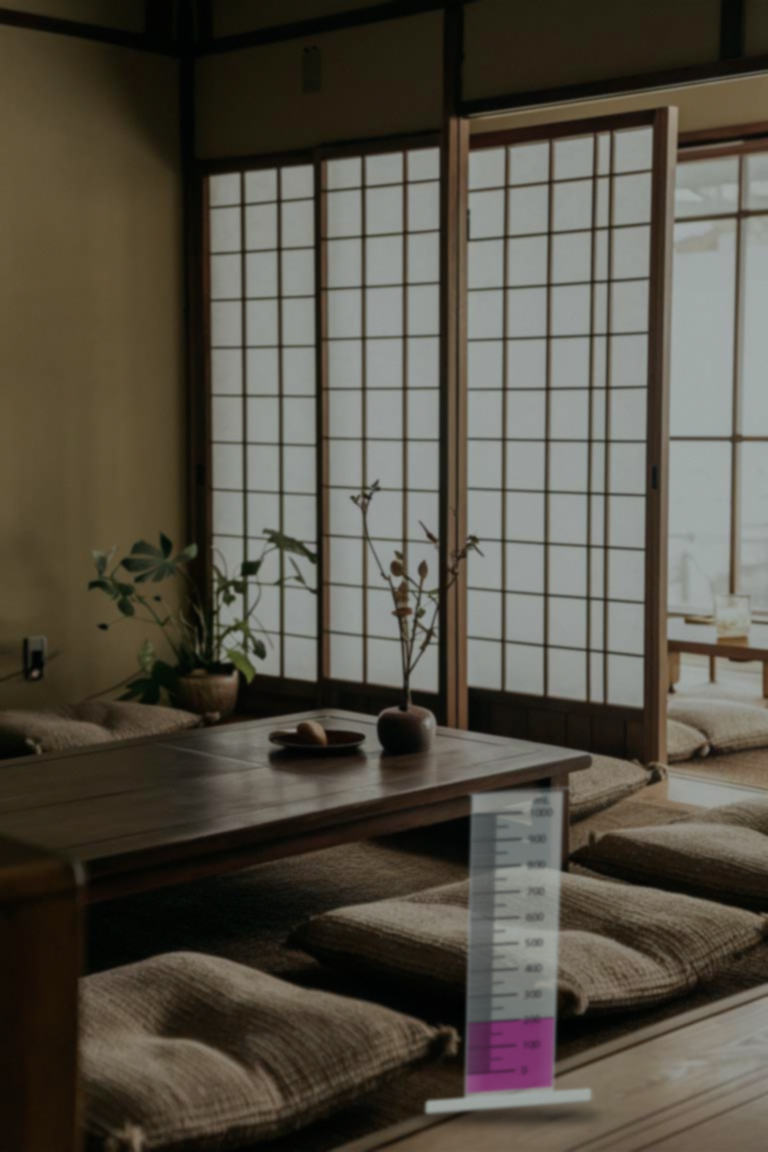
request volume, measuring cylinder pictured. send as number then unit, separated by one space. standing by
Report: 200 mL
